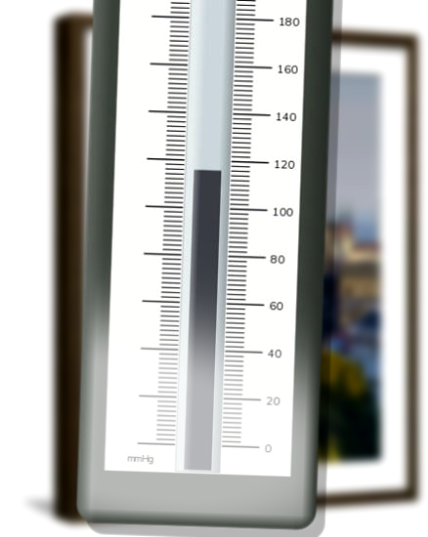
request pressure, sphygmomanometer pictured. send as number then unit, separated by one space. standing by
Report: 116 mmHg
